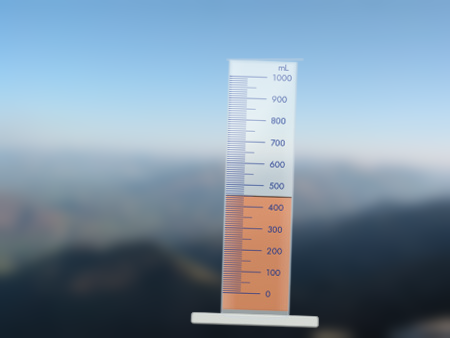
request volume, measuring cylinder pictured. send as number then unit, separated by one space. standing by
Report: 450 mL
